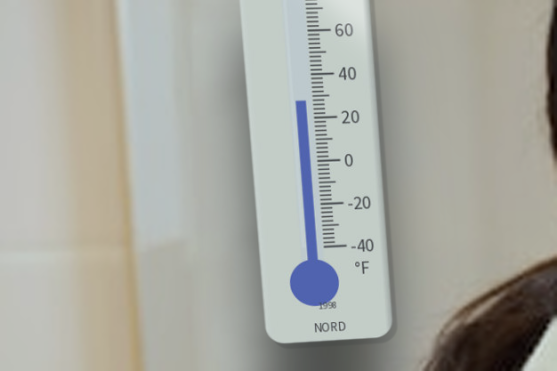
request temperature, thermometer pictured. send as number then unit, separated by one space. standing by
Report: 28 °F
